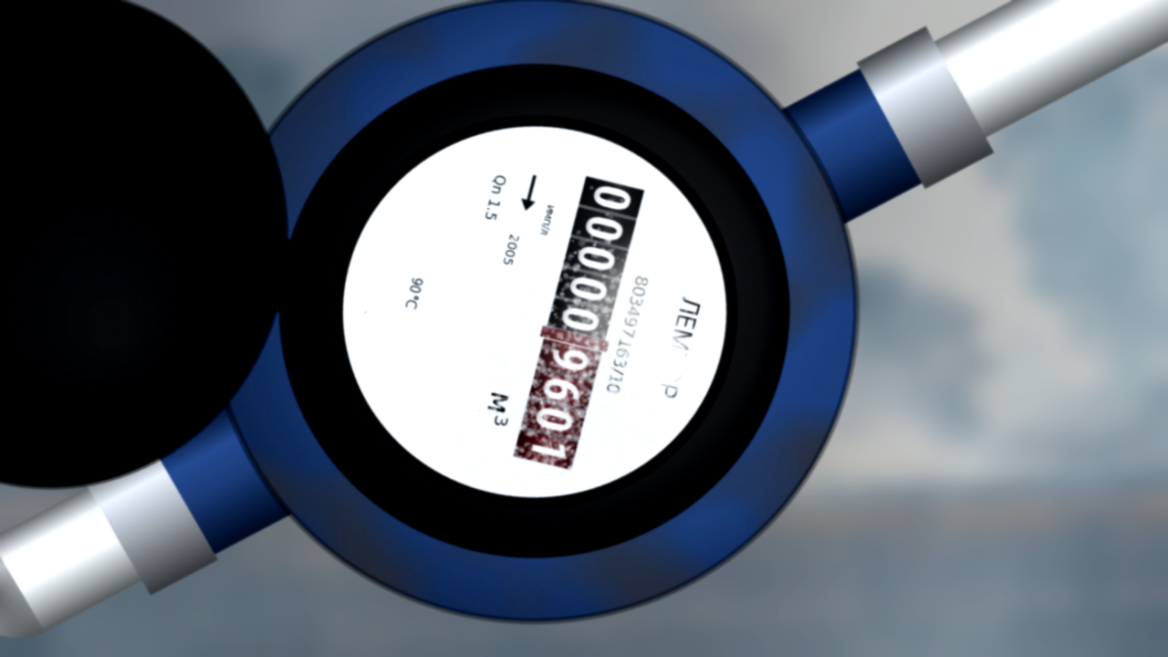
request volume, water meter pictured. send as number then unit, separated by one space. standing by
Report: 0.9601 m³
